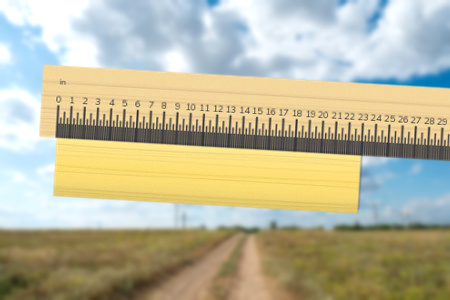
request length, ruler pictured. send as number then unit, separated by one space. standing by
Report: 23 in
